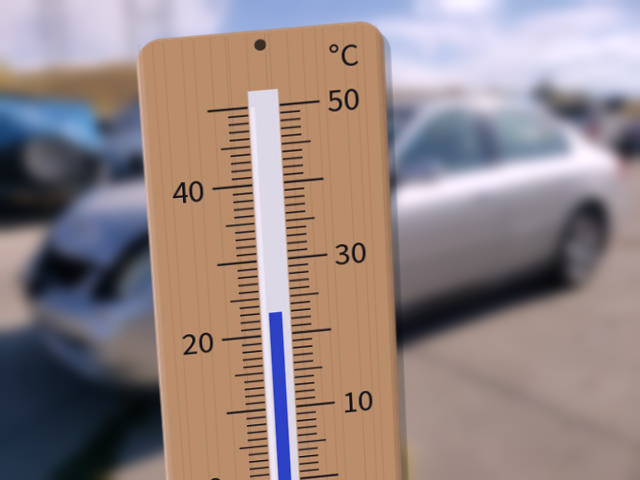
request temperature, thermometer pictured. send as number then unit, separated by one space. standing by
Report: 23 °C
